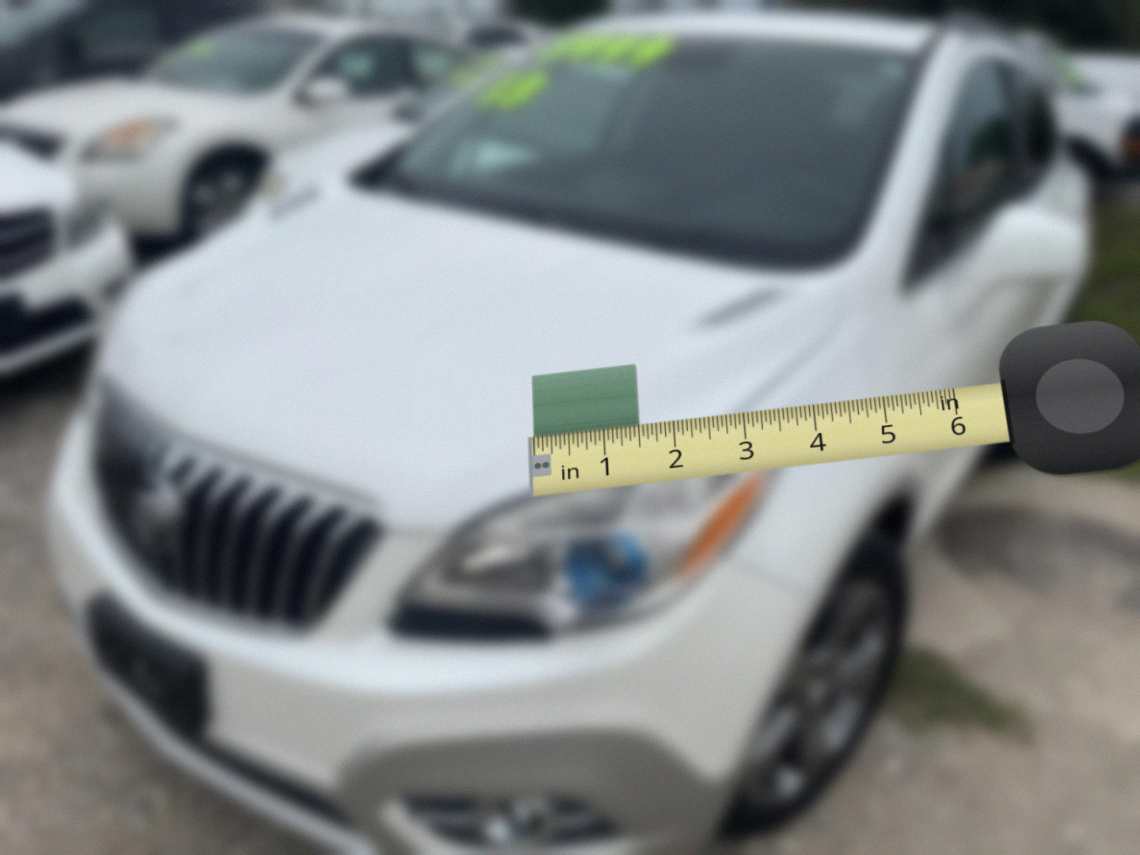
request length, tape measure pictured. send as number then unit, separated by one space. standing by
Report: 1.5 in
